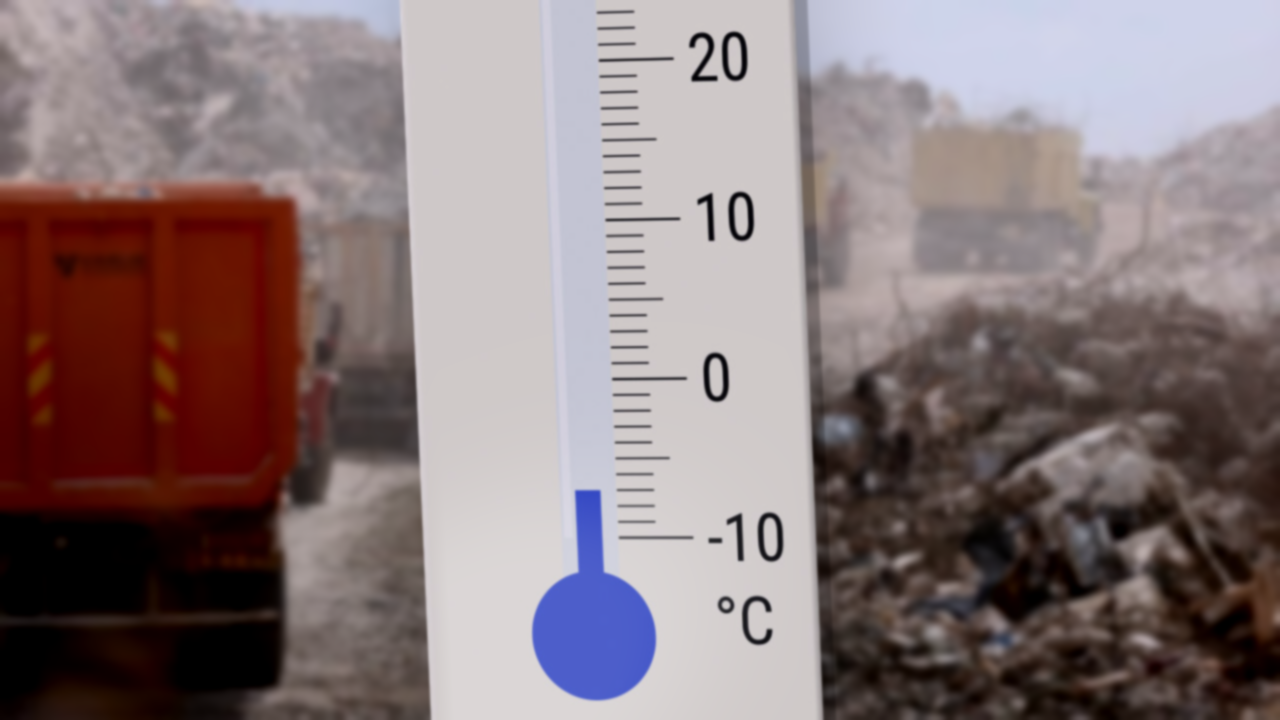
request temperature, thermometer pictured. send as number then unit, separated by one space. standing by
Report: -7 °C
